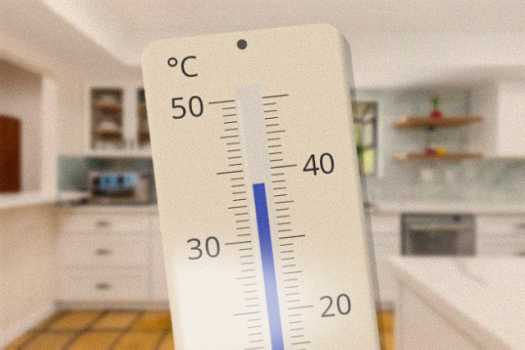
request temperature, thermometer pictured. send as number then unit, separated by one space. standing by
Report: 38 °C
